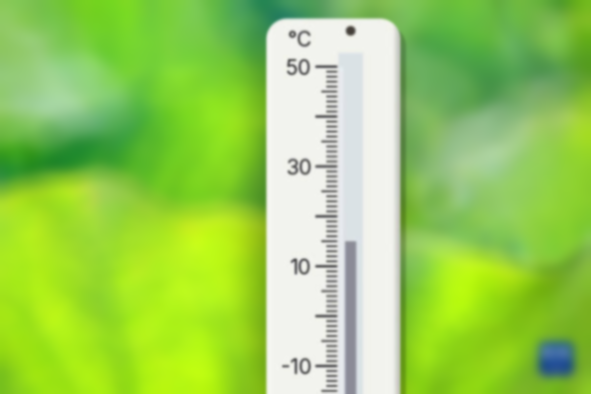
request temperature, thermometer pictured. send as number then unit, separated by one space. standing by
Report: 15 °C
